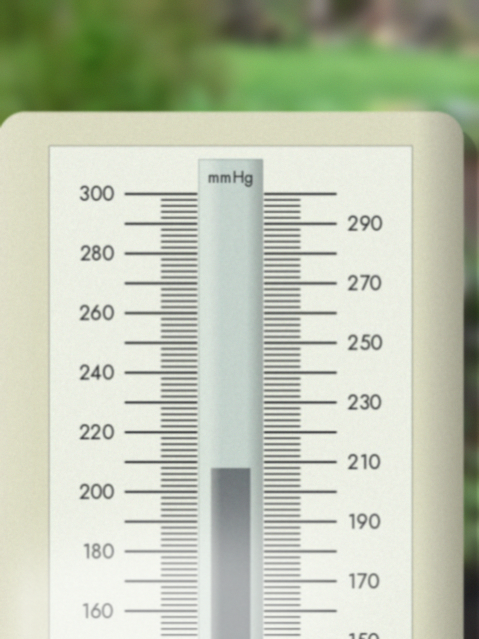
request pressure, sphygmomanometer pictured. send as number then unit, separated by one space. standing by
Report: 208 mmHg
